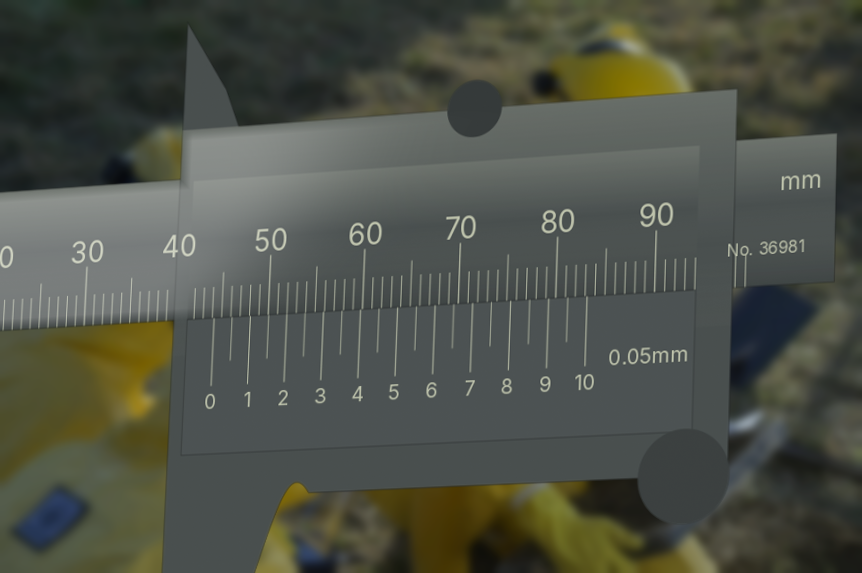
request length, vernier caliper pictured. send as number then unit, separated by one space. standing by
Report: 44.2 mm
